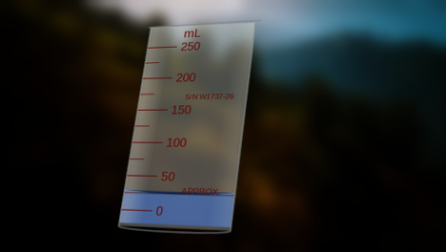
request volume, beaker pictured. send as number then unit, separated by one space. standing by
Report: 25 mL
